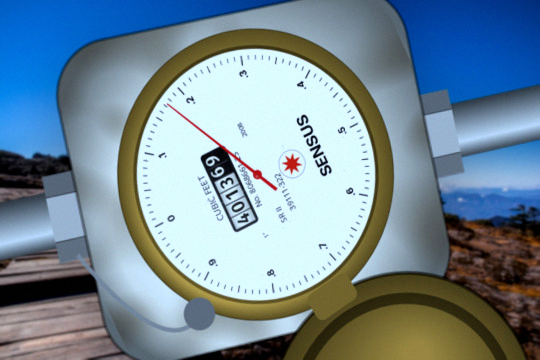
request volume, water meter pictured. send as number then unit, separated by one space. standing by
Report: 401369.17 ft³
